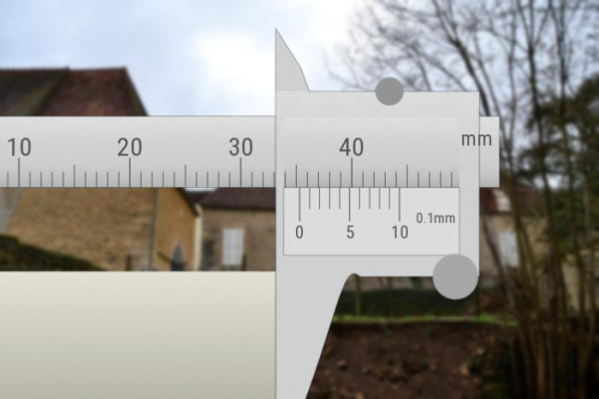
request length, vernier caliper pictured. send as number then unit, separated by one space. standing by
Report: 35.3 mm
